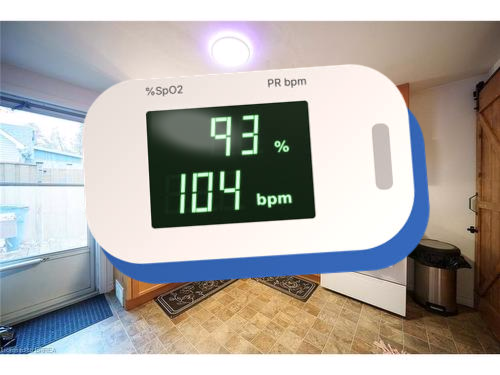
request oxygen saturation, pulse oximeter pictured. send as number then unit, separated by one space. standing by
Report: 93 %
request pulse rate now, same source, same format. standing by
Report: 104 bpm
